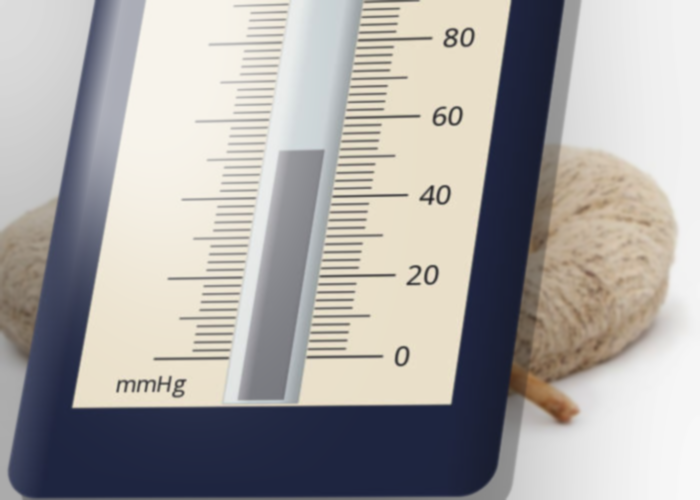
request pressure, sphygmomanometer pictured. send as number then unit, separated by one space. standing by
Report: 52 mmHg
